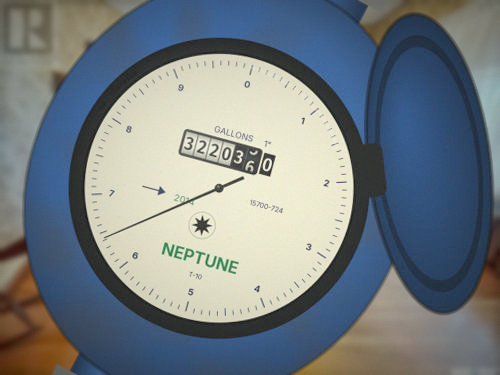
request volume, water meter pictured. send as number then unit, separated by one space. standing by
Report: 3220356.4 gal
